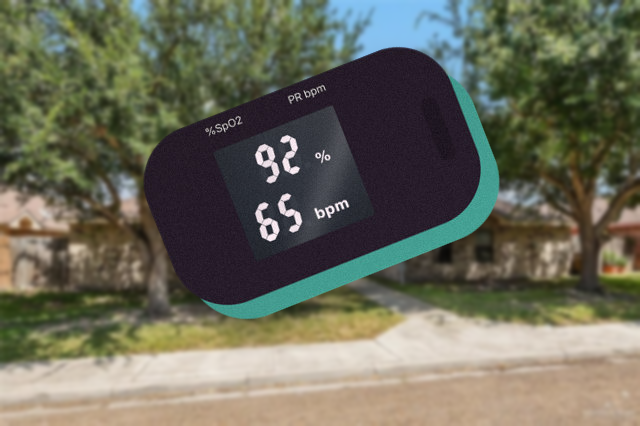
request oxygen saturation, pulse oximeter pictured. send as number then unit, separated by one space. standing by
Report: 92 %
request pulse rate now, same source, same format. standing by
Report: 65 bpm
